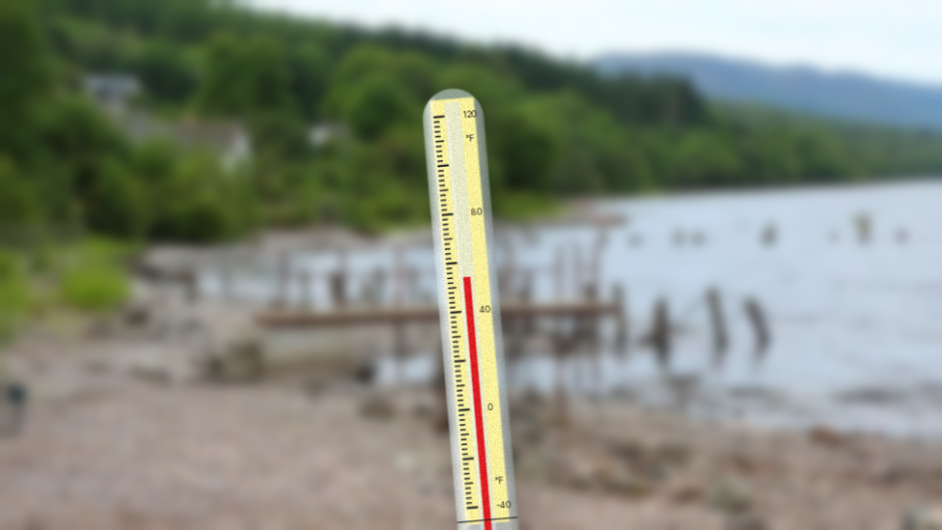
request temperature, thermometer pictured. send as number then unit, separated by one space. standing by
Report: 54 °F
